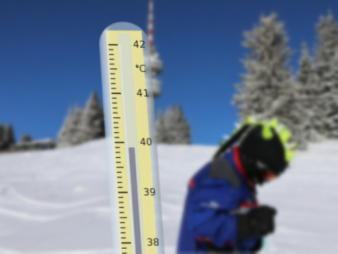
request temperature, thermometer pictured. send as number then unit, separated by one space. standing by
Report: 39.9 °C
